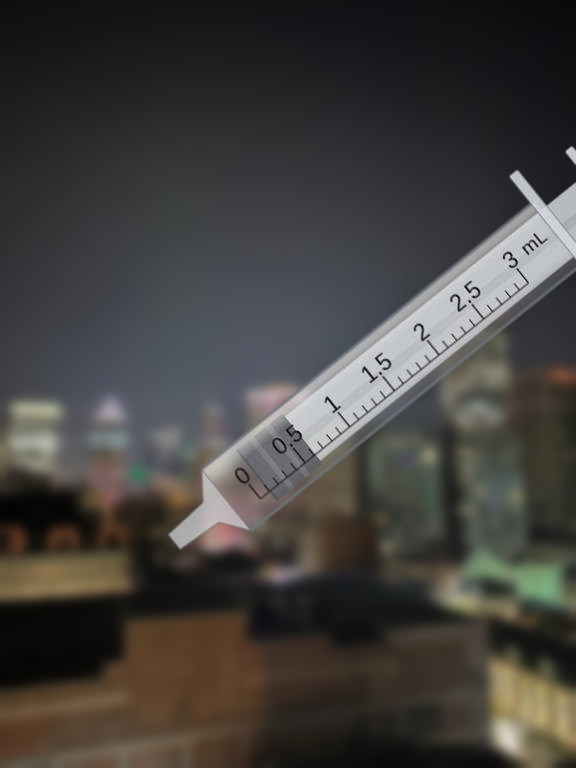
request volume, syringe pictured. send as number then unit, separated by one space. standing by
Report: 0.1 mL
